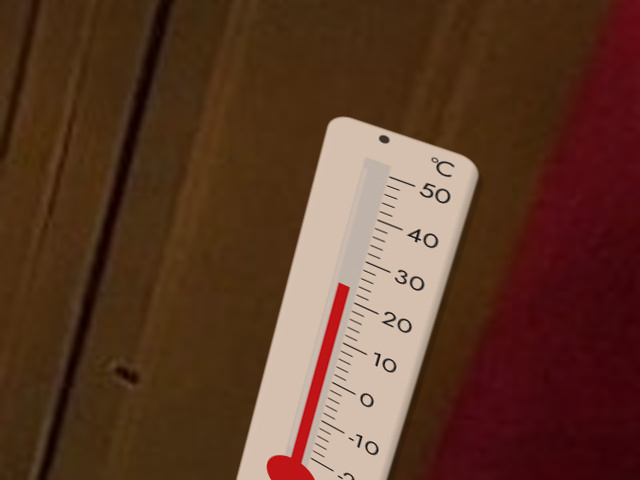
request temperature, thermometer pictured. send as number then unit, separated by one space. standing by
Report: 23 °C
